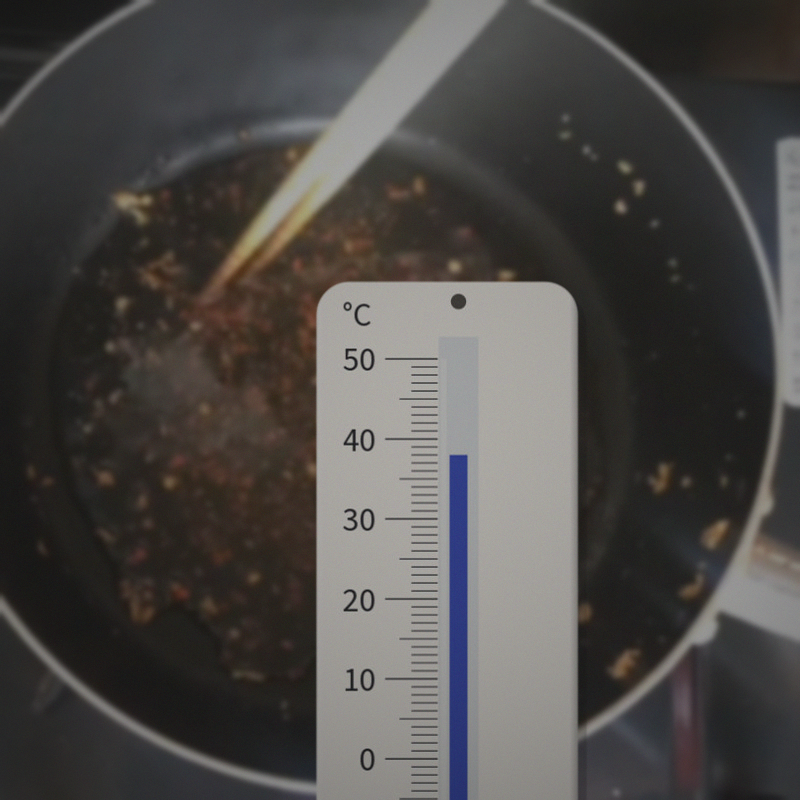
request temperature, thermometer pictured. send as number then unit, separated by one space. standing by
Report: 38 °C
